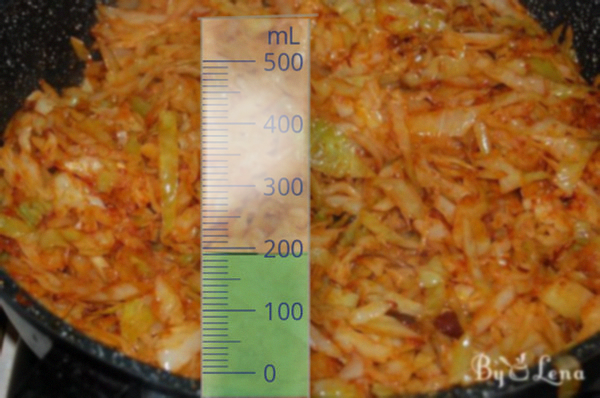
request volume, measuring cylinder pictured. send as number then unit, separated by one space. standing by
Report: 190 mL
